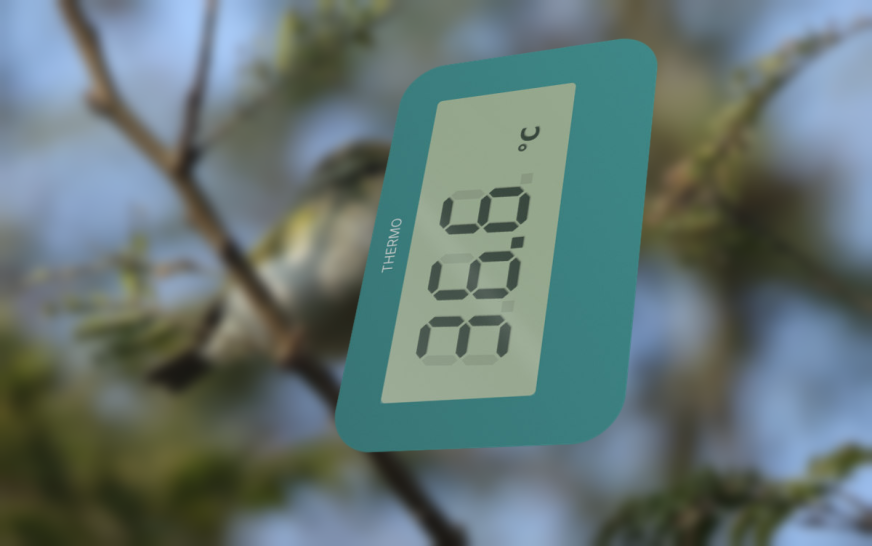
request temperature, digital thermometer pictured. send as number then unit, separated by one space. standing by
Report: 36.6 °C
